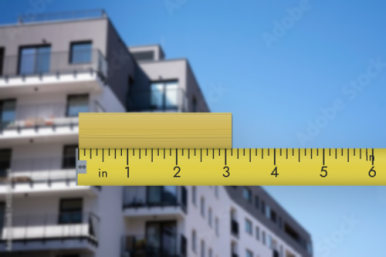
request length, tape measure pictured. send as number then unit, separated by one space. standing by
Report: 3.125 in
